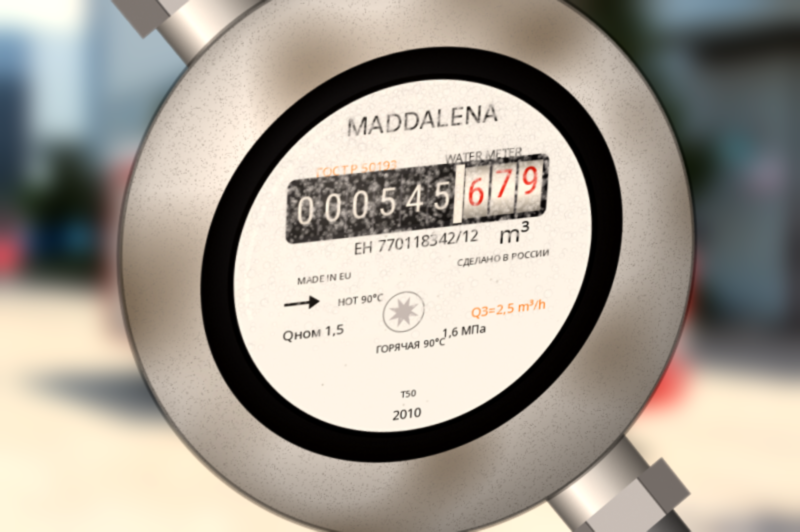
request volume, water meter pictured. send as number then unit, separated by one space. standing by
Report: 545.679 m³
